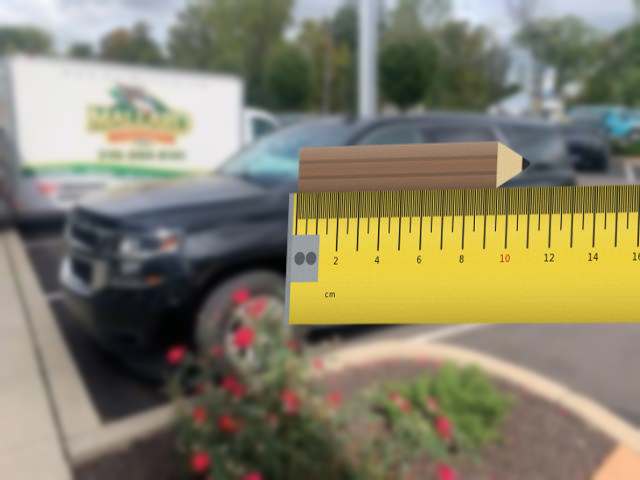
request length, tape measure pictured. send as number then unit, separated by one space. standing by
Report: 11 cm
